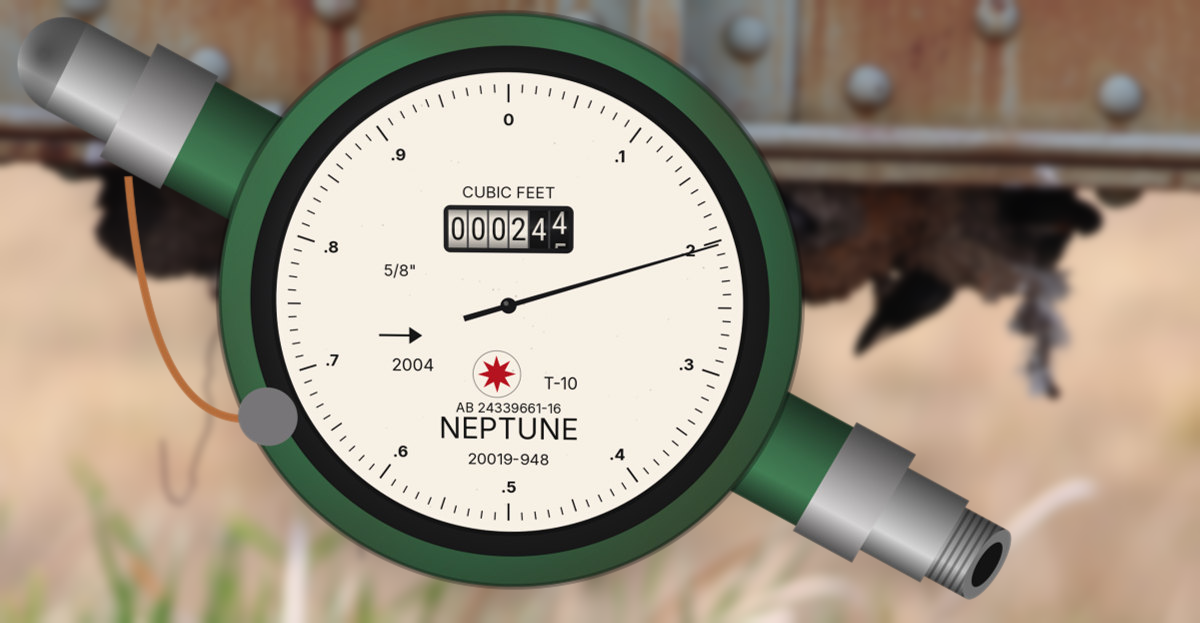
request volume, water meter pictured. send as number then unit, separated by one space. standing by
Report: 244.20 ft³
